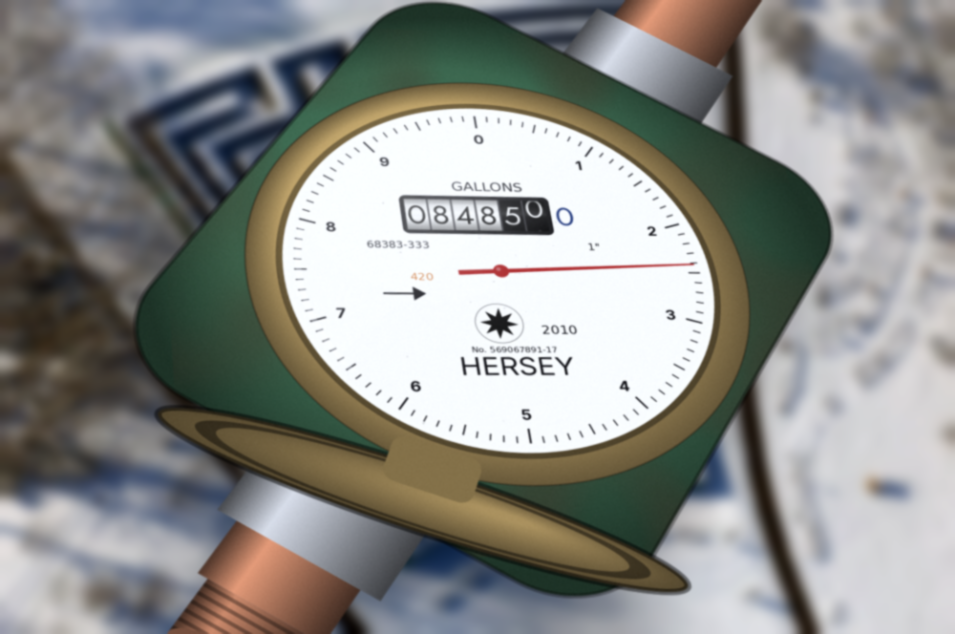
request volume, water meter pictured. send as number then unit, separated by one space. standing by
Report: 848502.4 gal
